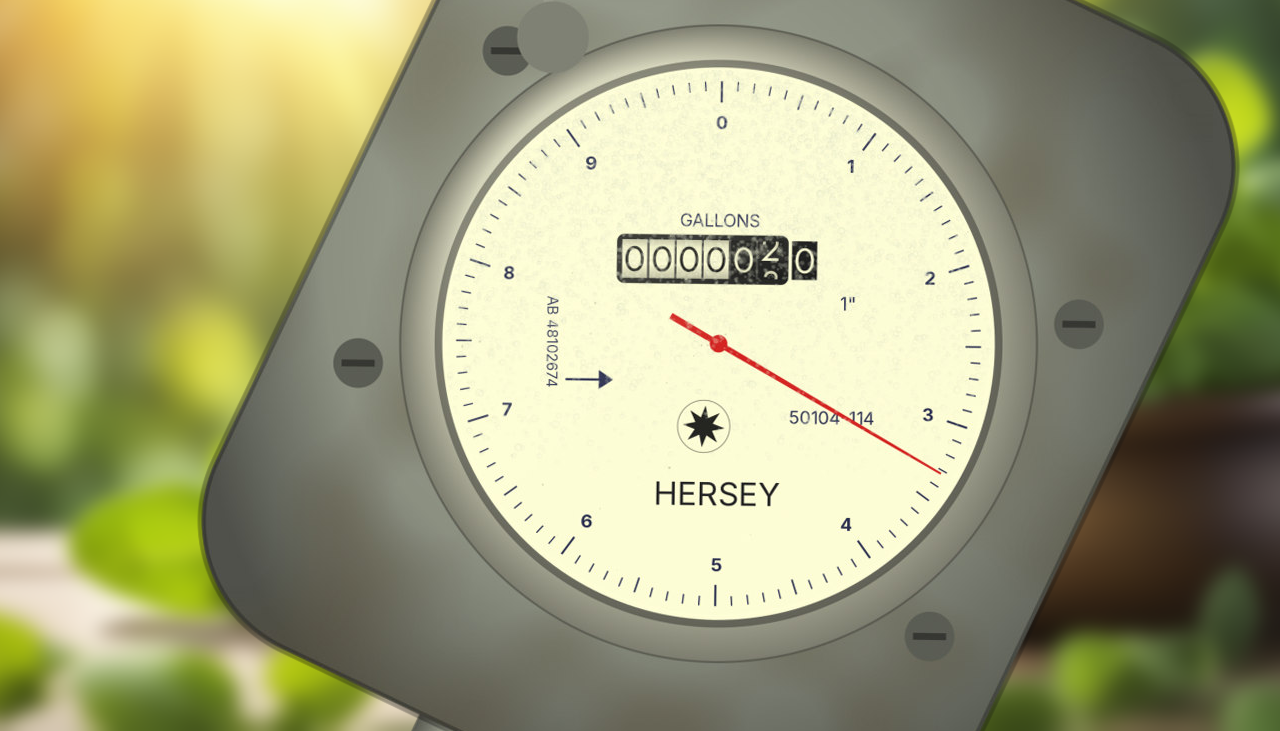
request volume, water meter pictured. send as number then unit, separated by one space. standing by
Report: 23.3 gal
